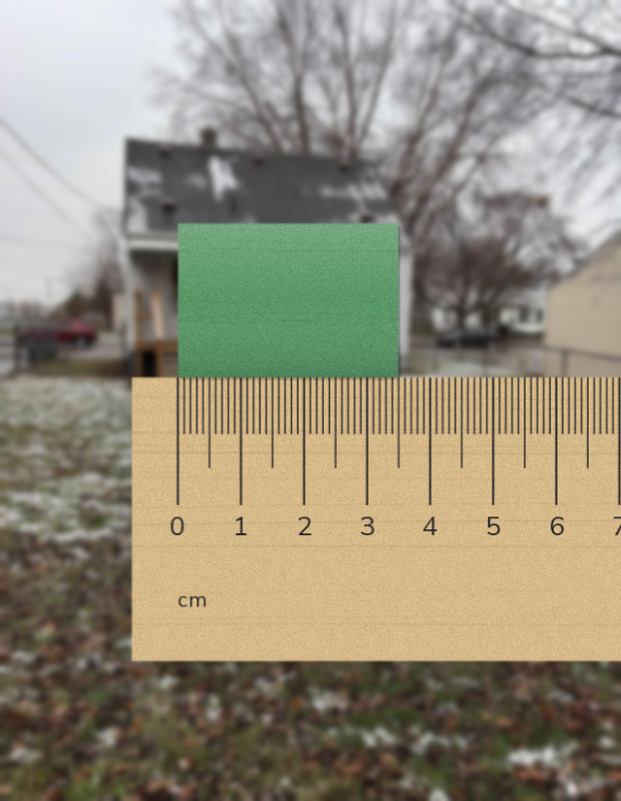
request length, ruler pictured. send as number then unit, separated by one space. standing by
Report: 3.5 cm
